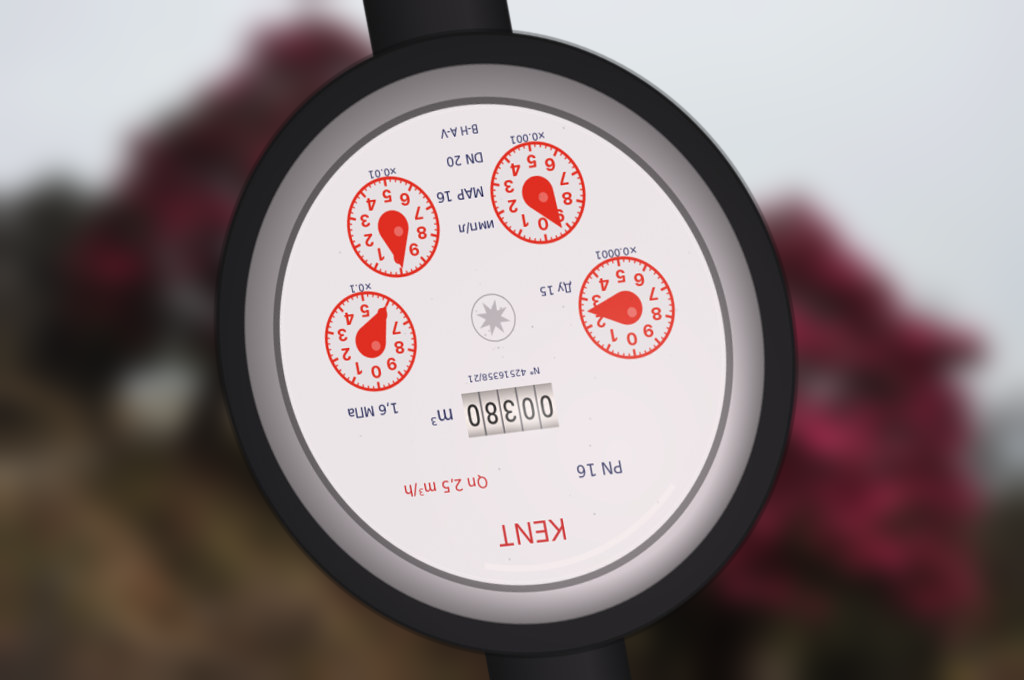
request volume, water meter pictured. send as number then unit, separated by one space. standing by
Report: 380.5992 m³
